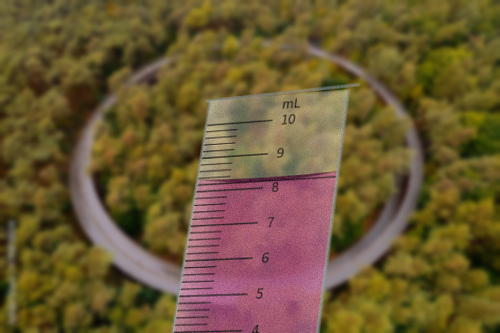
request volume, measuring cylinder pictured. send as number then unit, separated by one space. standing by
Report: 8.2 mL
